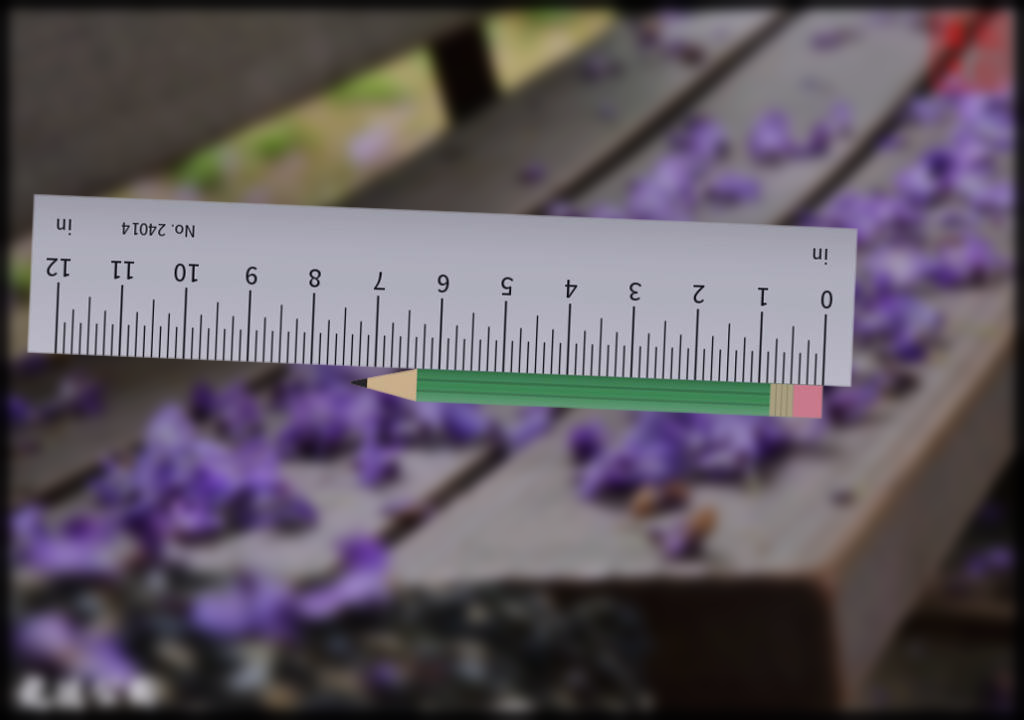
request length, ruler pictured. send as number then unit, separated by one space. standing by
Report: 7.375 in
